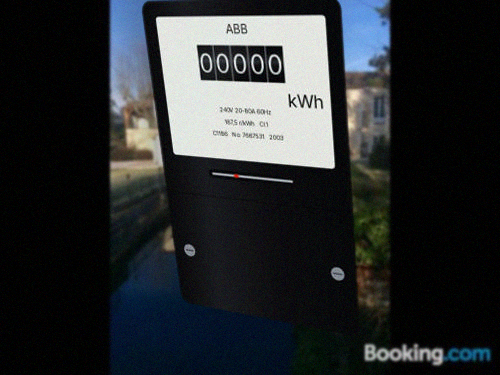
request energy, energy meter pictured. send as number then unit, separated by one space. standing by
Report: 0 kWh
